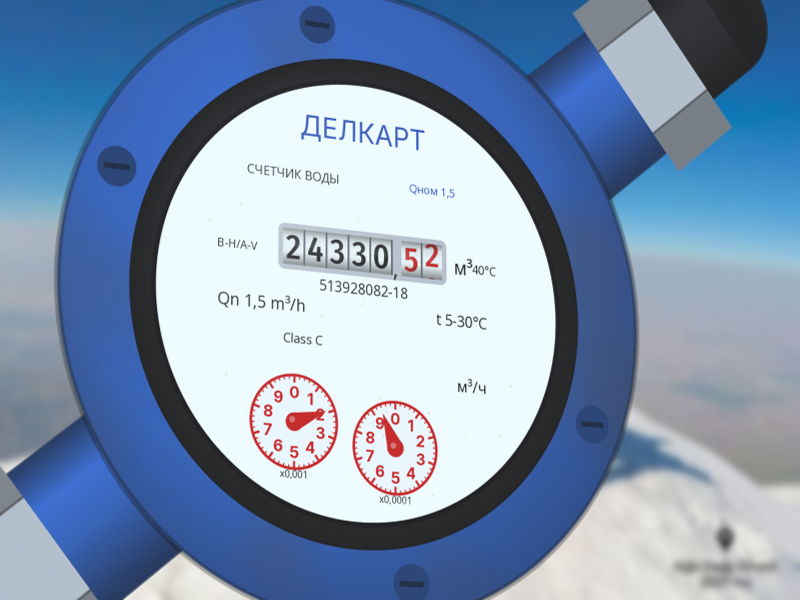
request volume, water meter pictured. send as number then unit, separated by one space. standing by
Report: 24330.5219 m³
